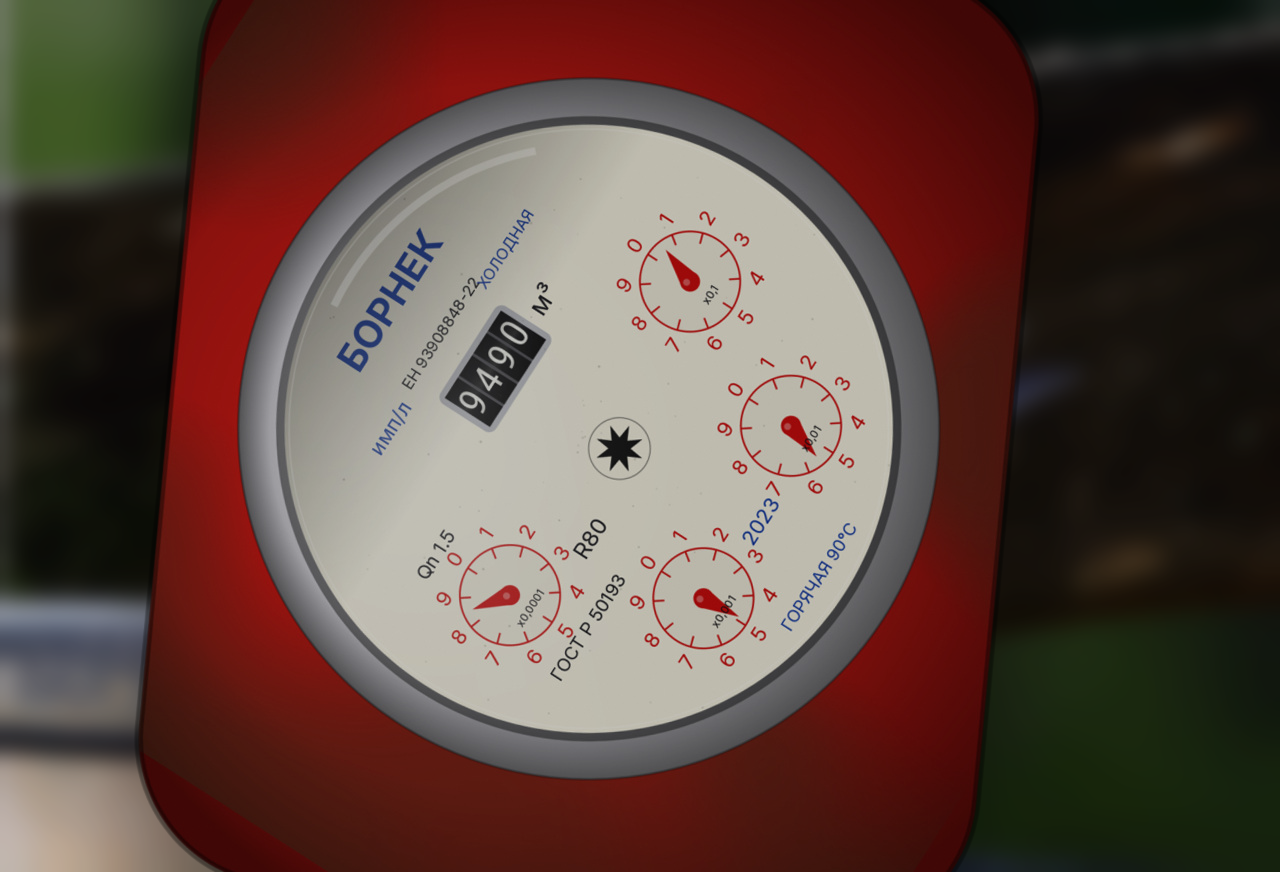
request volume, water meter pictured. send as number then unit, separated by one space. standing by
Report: 9490.0548 m³
